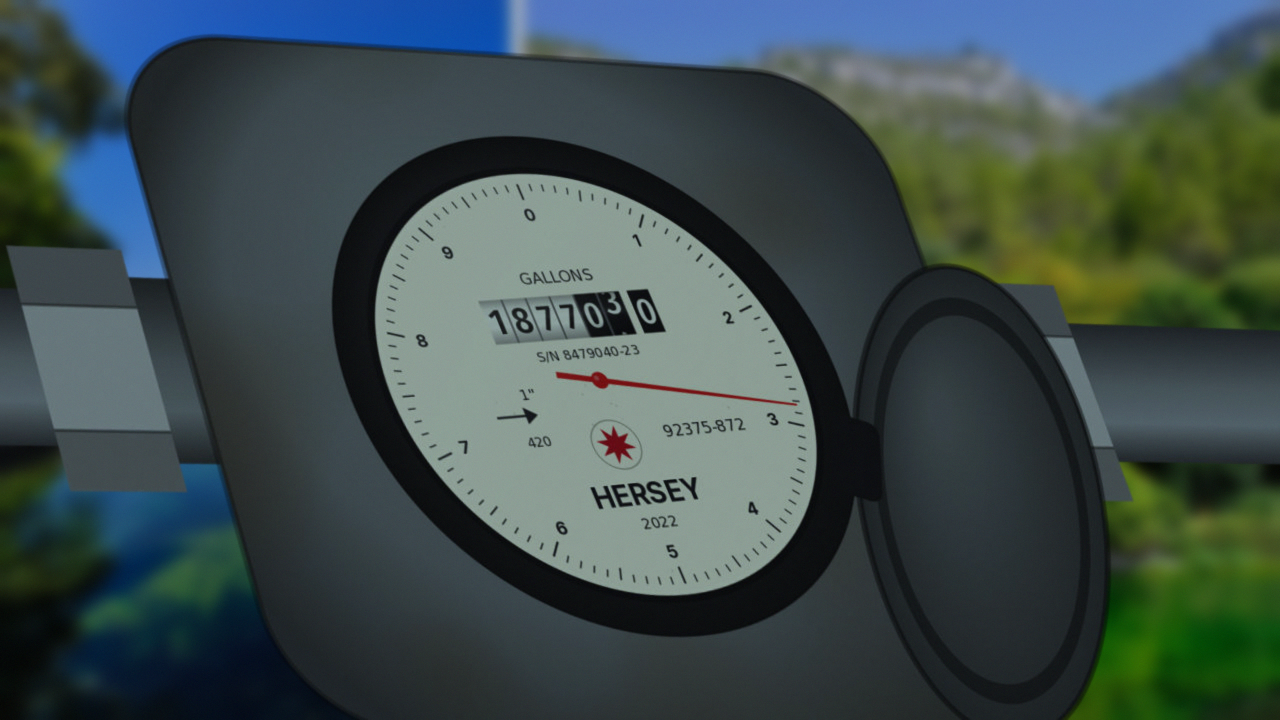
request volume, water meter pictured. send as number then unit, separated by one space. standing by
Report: 1877032.8 gal
